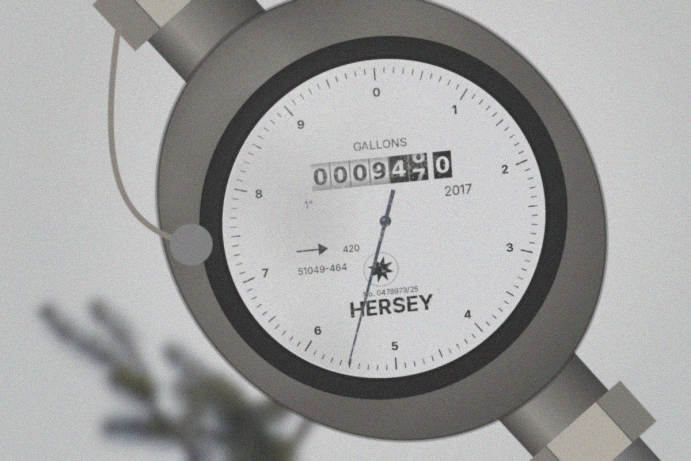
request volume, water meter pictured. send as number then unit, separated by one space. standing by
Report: 9465.5 gal
